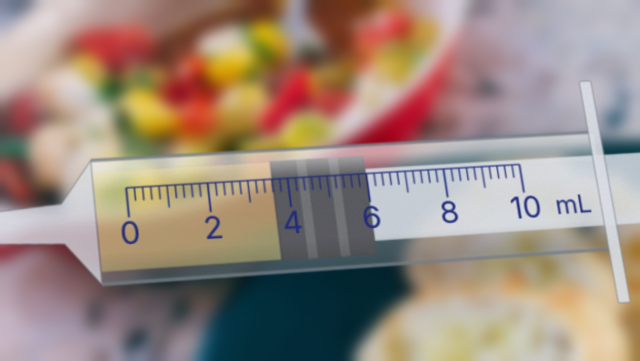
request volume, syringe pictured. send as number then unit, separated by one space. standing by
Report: 3.6 mL
